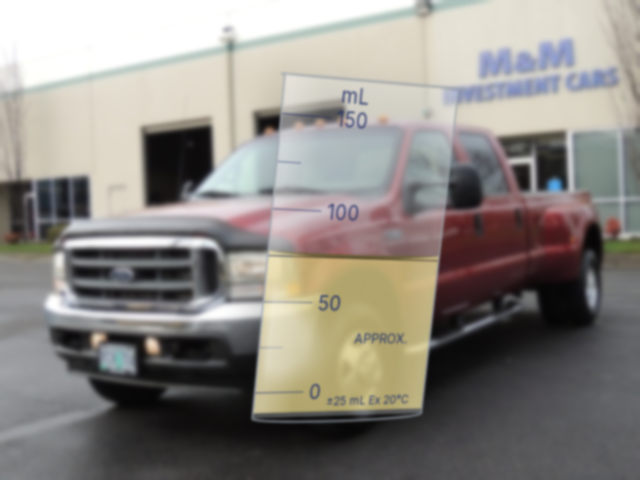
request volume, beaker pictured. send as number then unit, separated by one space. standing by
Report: 75 mL
